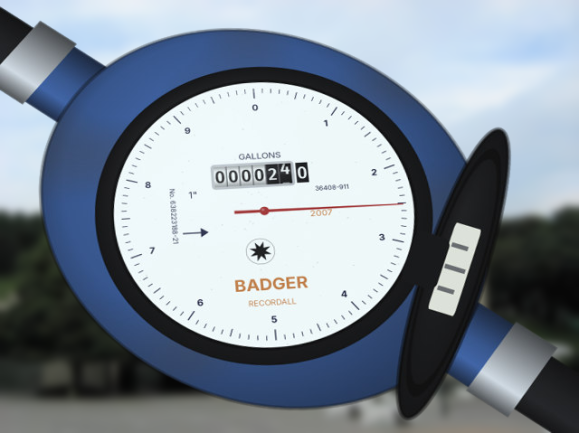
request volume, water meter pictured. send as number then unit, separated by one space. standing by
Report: 242.5 gal
